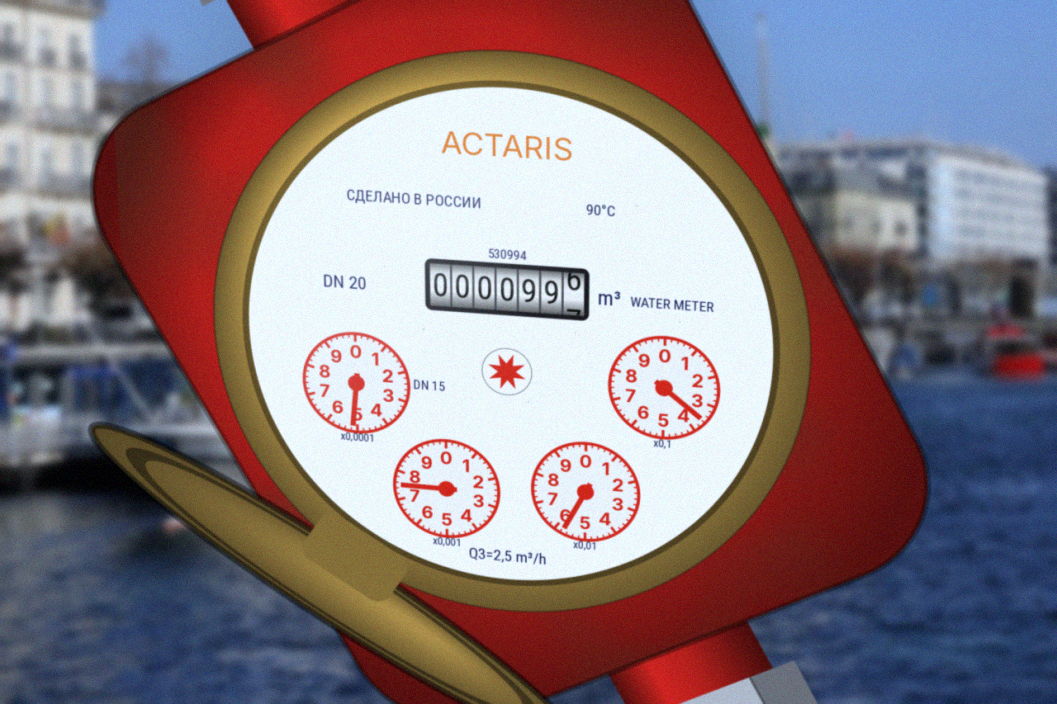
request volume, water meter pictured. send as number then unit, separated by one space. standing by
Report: 996.3575 m³
